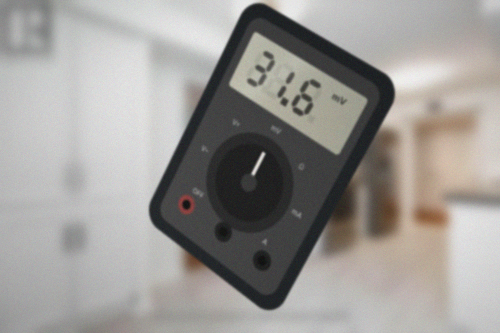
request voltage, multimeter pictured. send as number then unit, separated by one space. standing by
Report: 31.6 mV
